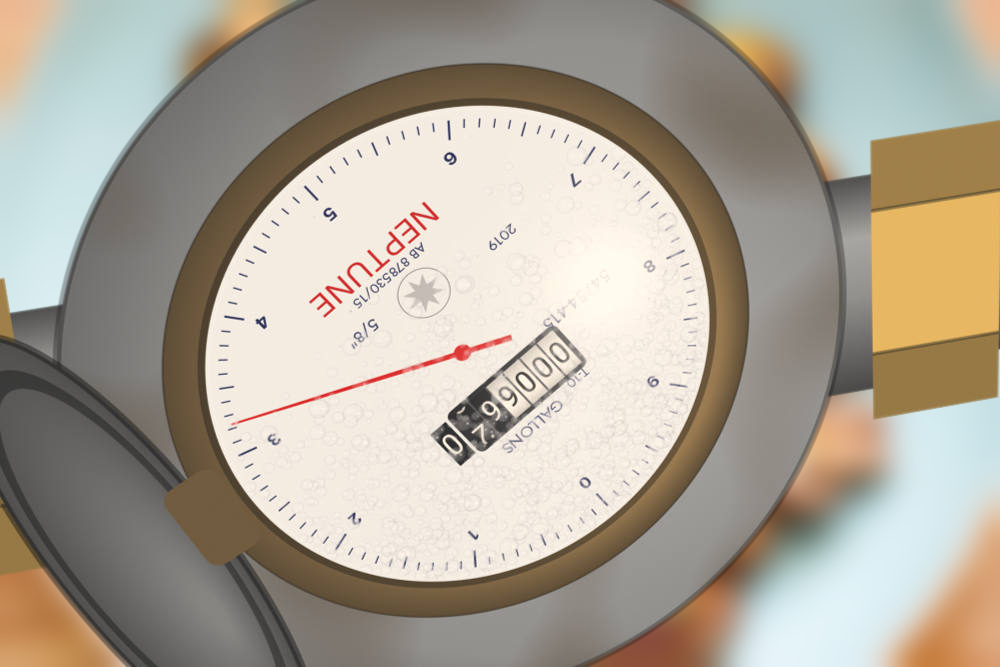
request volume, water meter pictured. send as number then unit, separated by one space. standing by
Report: 6623.2 gal
